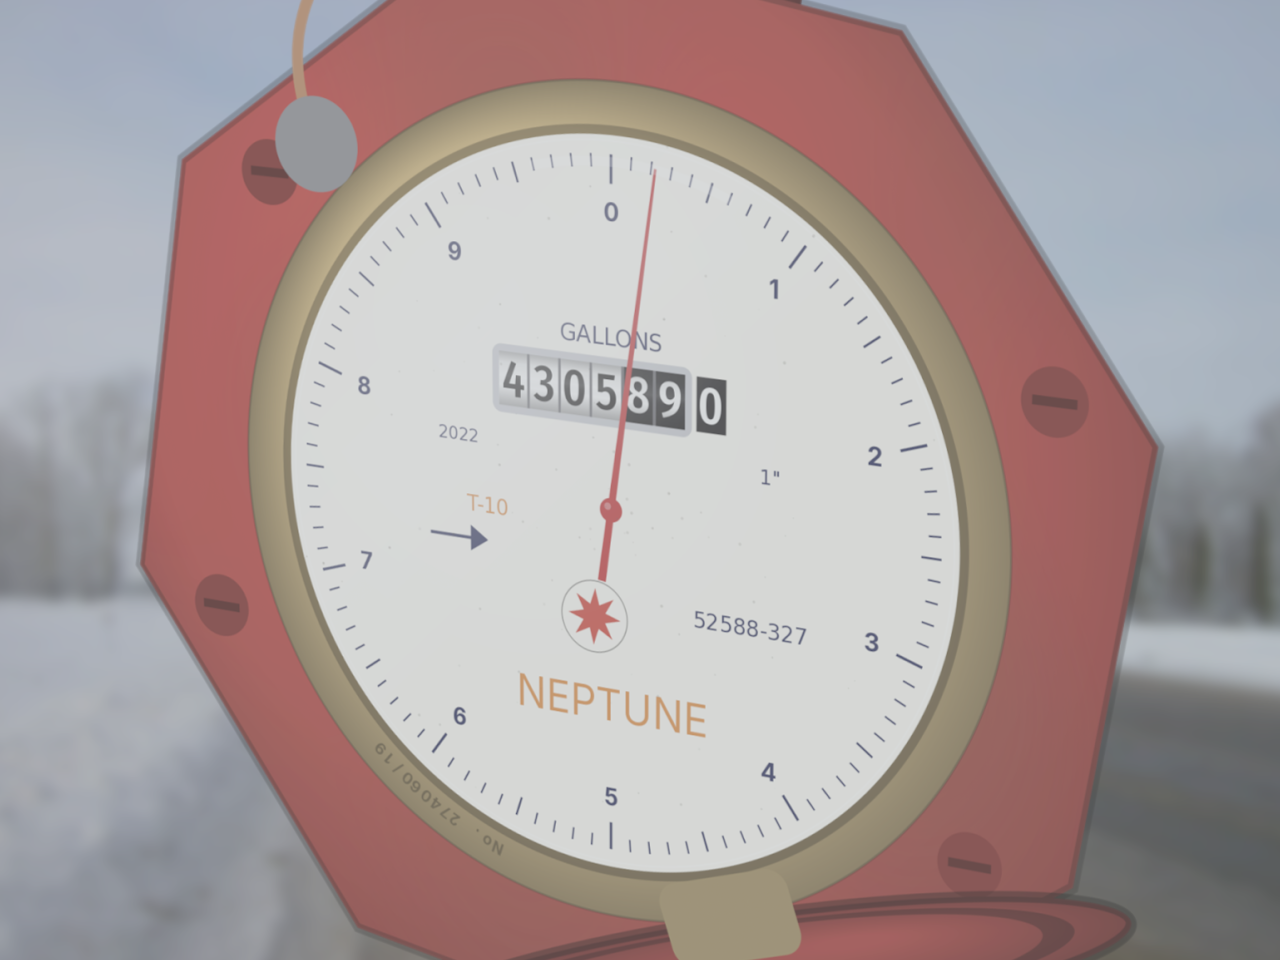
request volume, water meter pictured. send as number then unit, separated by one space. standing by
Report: 4305890.2 gal
